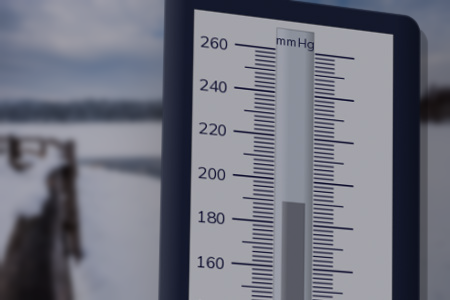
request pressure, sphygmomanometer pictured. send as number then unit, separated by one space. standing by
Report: 190 mmHg
